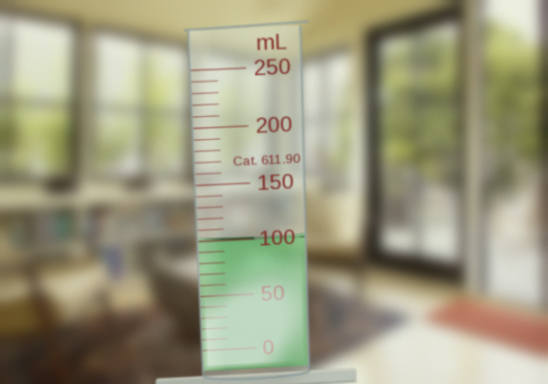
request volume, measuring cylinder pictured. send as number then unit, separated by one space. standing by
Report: 100 mL
